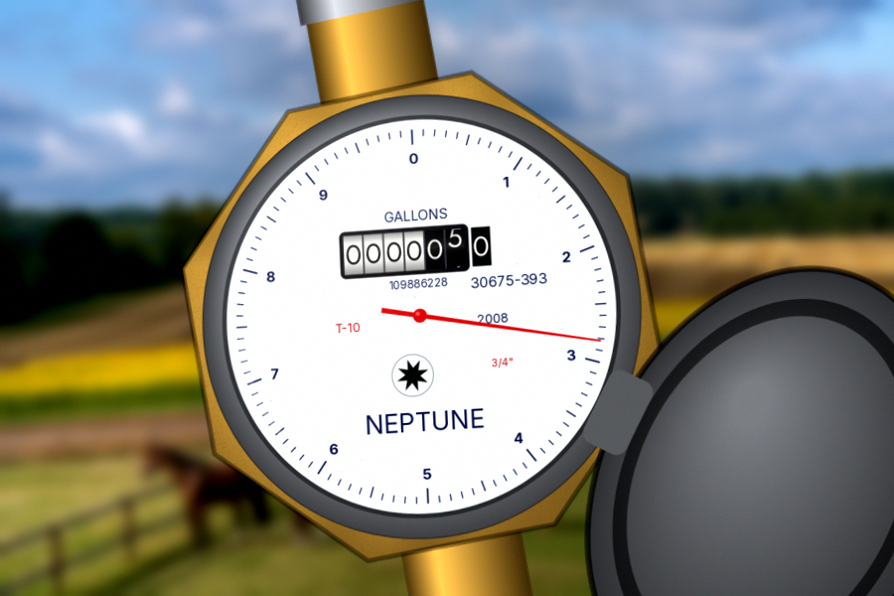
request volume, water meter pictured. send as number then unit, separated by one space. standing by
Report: 52.8 gal
